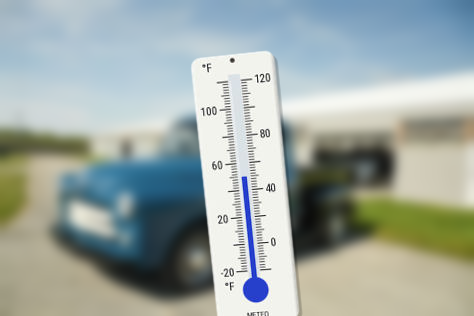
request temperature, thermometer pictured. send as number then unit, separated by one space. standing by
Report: 50 °F
